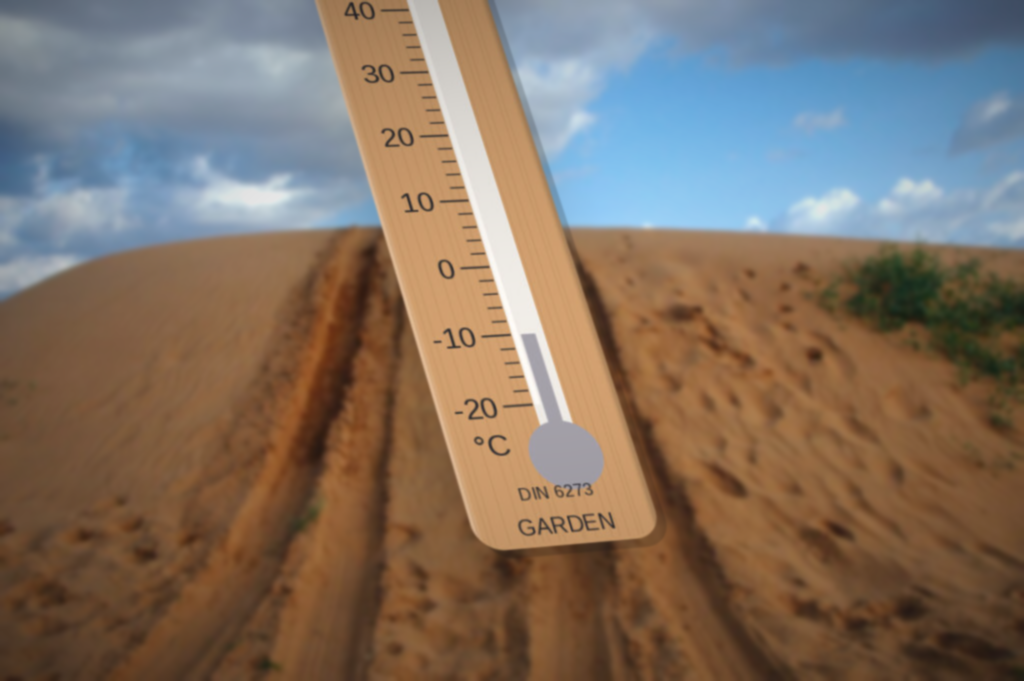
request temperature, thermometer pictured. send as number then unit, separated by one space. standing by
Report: -10 °C
